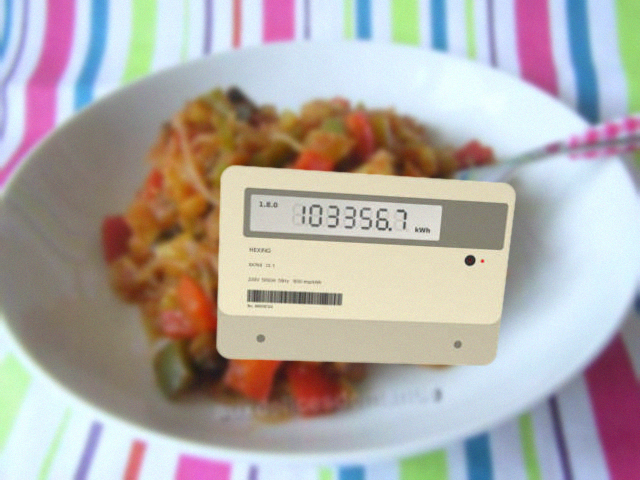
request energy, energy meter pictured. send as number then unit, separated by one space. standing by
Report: 103356.7 kWh
